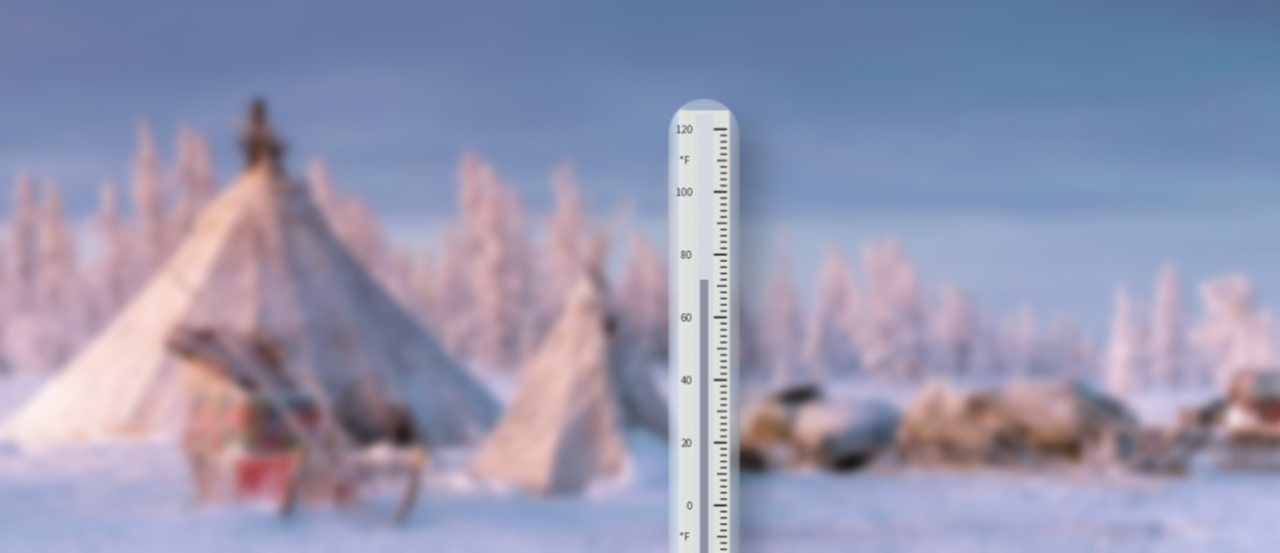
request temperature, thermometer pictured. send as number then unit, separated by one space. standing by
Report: 72 °F
